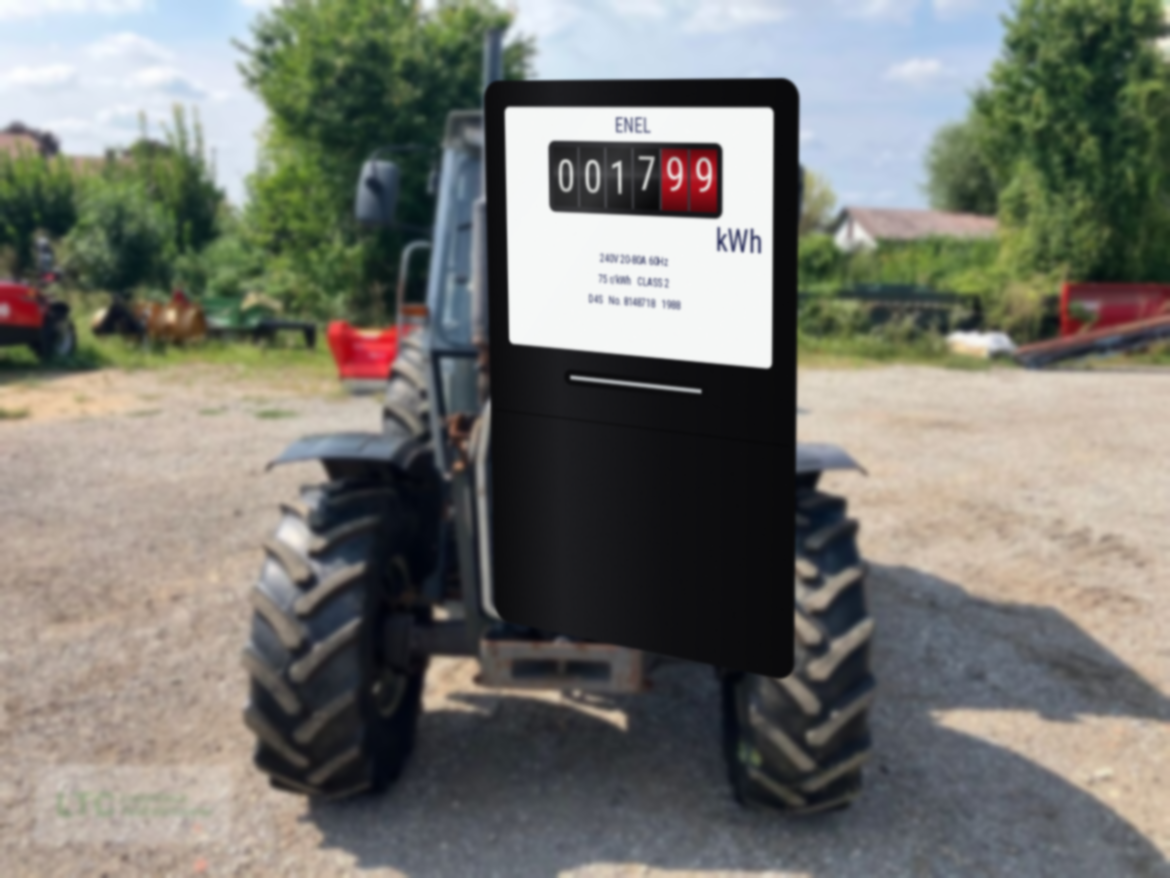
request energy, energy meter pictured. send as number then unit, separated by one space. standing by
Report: 17.99 kWh
